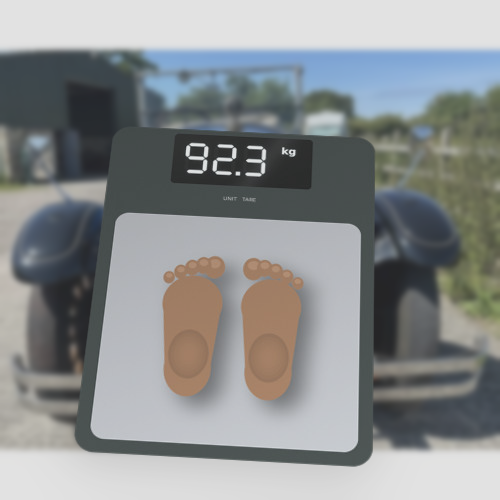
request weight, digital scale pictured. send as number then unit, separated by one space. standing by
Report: 92.3 kg
